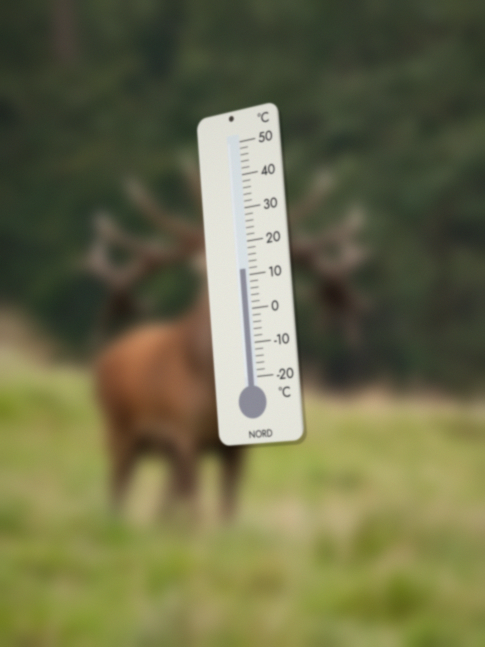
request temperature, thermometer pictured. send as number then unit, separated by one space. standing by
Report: 12 °C
